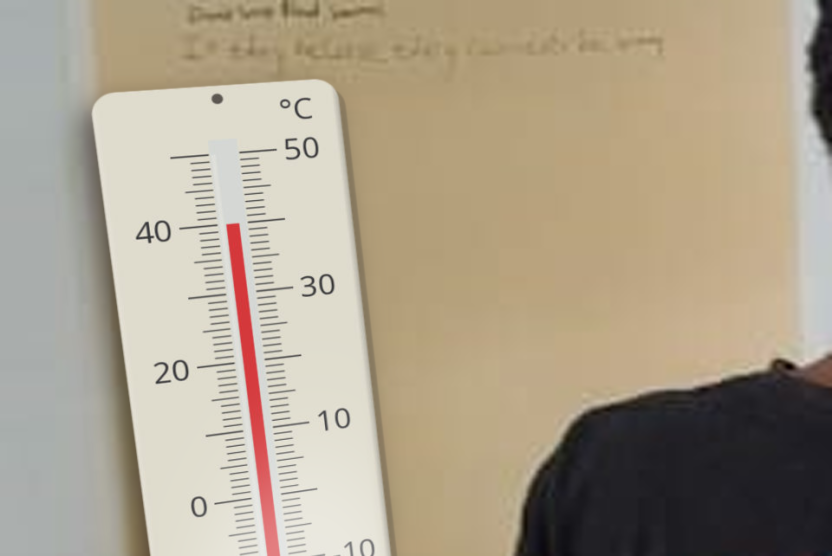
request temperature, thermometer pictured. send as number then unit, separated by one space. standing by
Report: 40 °C
